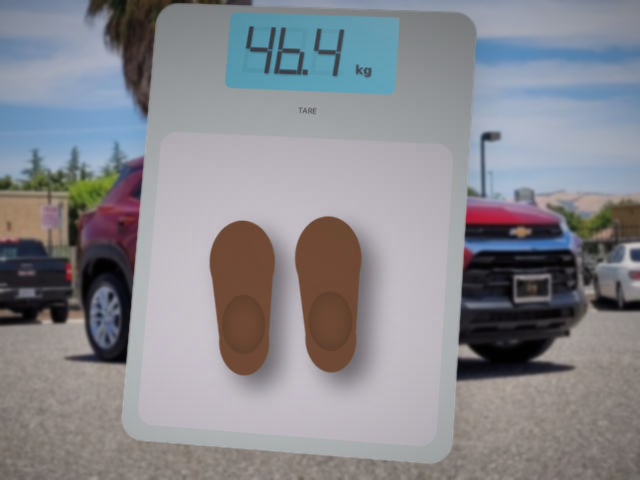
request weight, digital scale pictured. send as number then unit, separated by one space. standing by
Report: 46.4 kg
